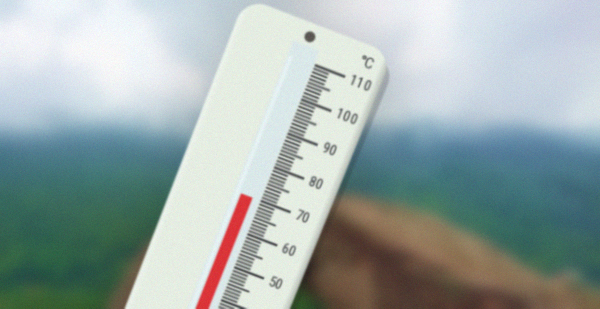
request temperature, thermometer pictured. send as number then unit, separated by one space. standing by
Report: 70 °C
